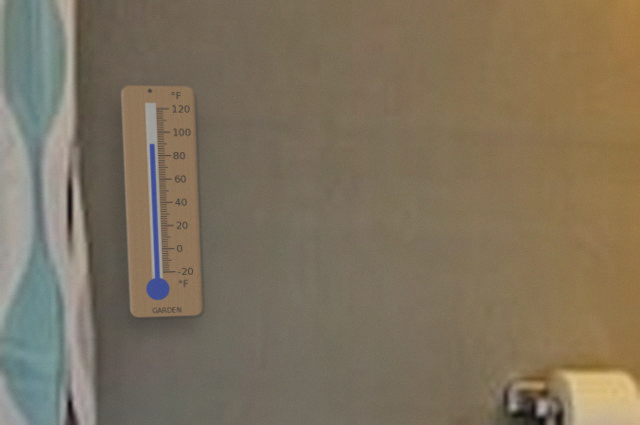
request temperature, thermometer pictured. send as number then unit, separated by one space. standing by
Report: 90 °F
